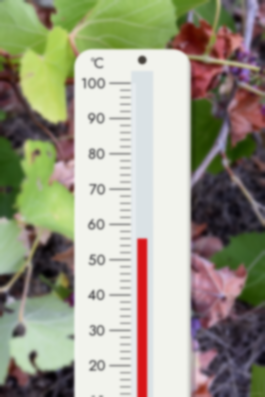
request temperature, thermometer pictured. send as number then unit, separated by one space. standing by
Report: 56 °C
